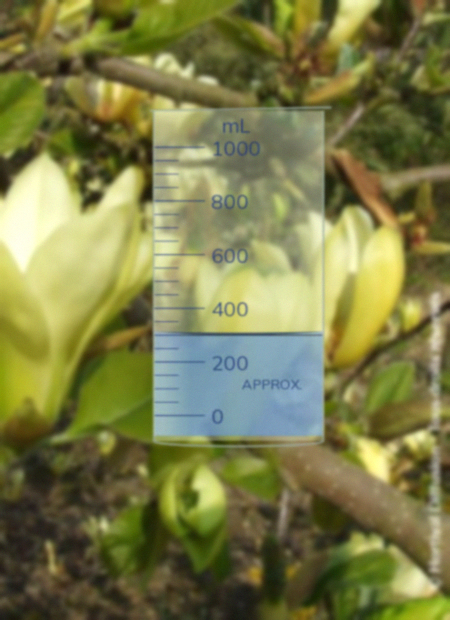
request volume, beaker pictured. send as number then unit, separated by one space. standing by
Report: 300 mL
